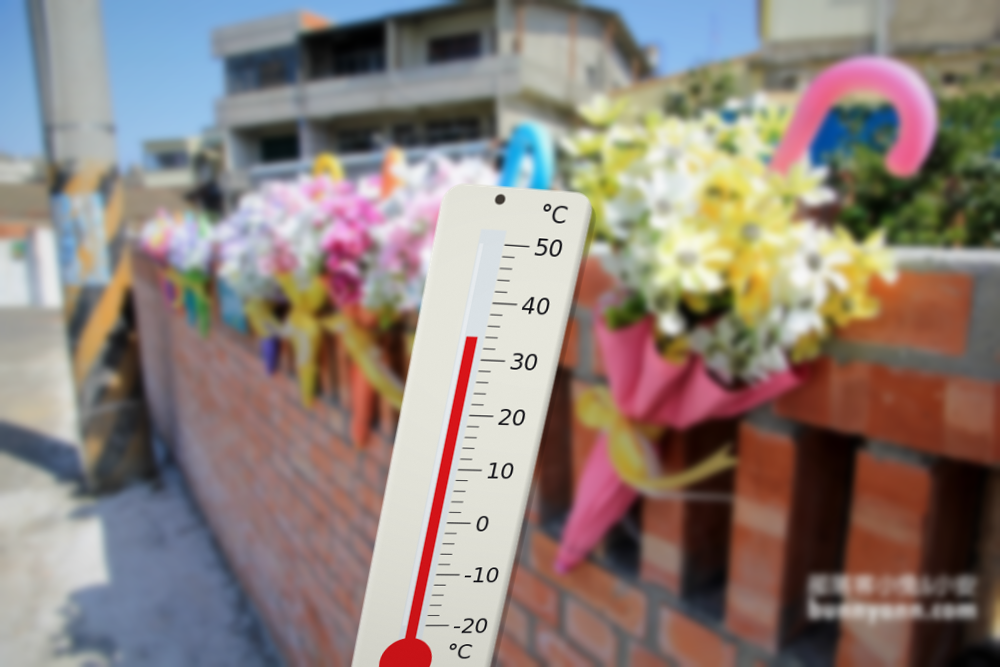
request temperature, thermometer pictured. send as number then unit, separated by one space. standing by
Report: 34 °C
